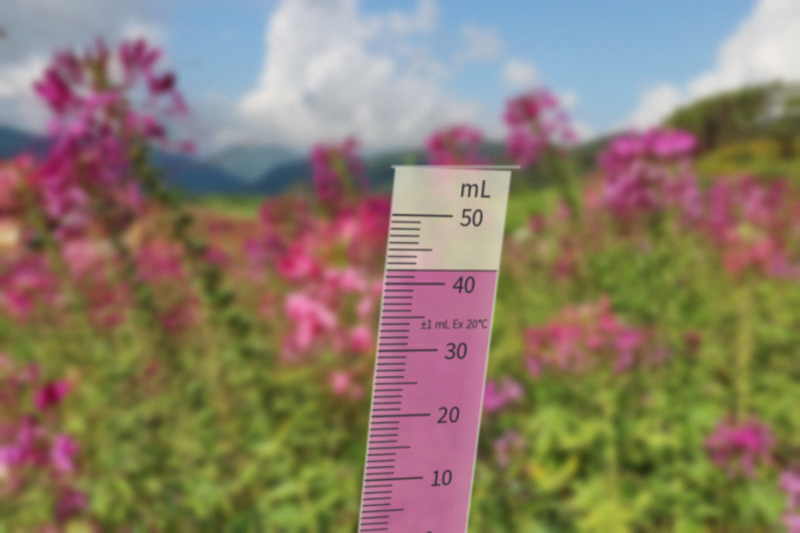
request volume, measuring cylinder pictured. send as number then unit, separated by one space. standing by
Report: 42 mL
